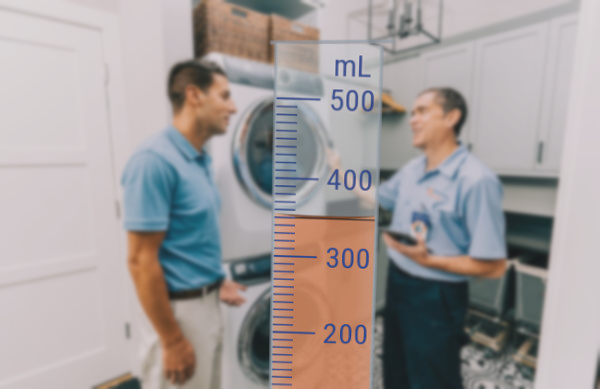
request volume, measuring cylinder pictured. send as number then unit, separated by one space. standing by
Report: 350 mL
